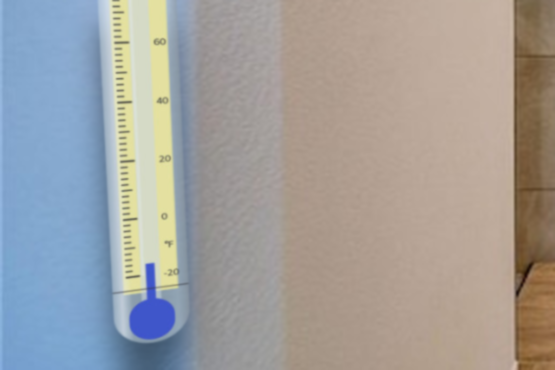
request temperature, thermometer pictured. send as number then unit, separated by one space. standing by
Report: -16 °F
